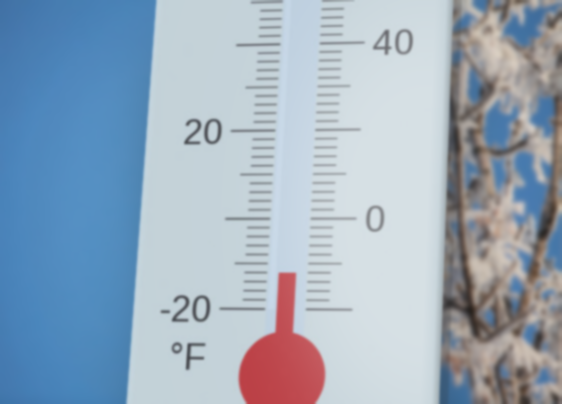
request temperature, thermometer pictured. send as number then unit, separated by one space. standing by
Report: -12 °F
